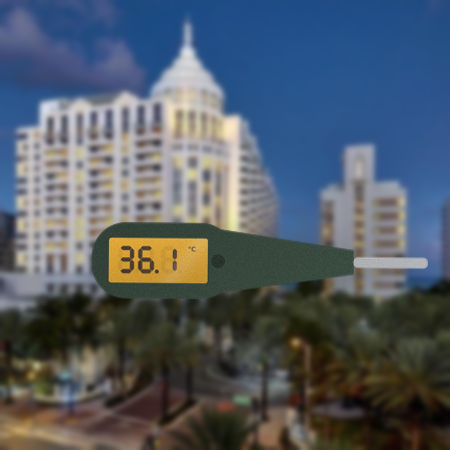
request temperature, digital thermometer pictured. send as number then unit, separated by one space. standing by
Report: 36.1 °C
